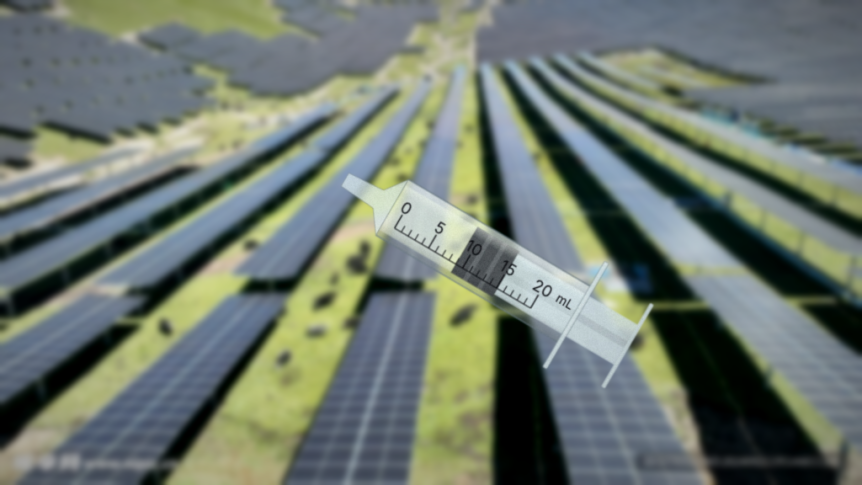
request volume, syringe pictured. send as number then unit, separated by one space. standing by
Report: 9 mL
